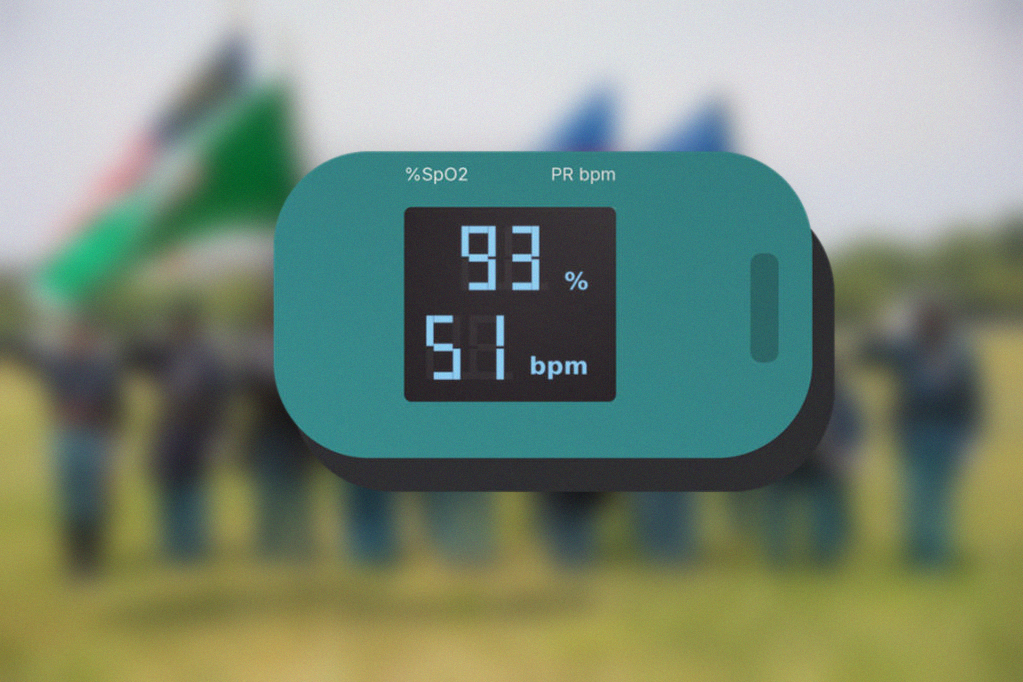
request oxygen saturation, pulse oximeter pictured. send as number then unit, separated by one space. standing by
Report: 93 %
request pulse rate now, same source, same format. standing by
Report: 51 bpm
